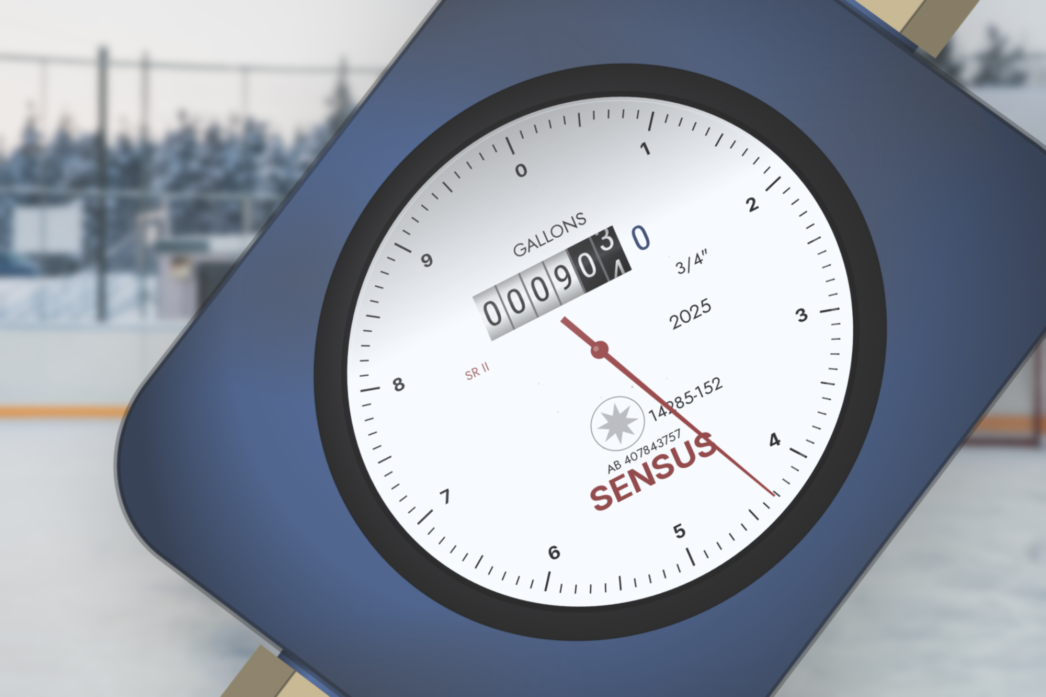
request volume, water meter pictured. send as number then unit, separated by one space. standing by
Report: 9034.3 gal
